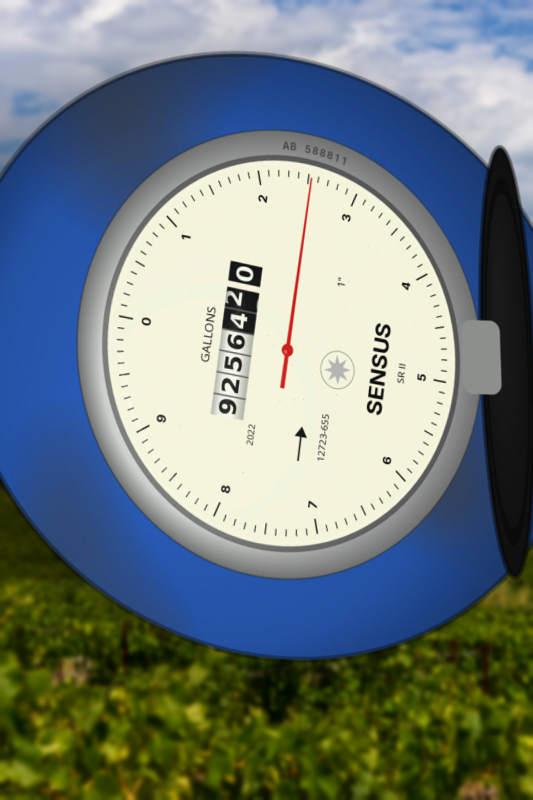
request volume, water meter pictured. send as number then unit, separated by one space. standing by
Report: 9256422.5 gal
